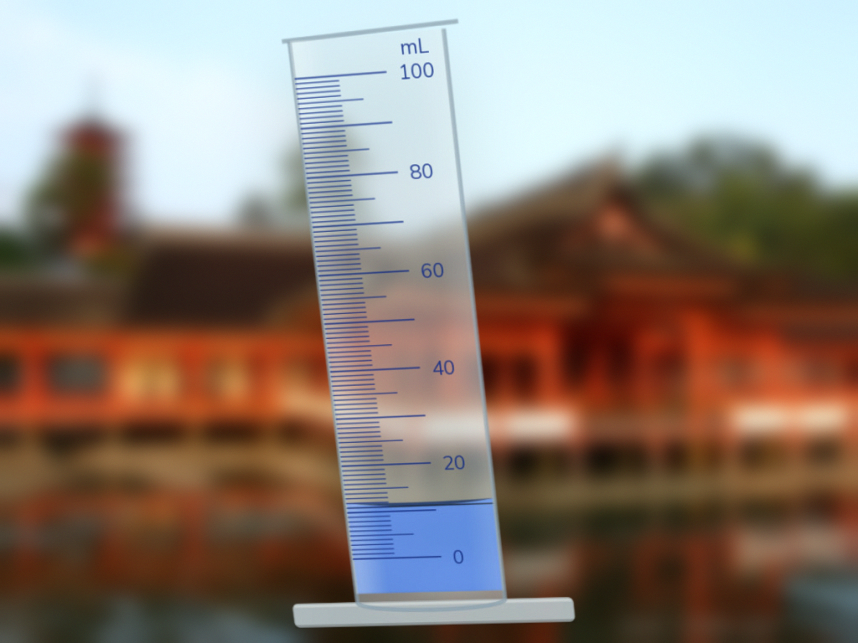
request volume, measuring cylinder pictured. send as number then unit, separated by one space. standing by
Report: 11 mL
